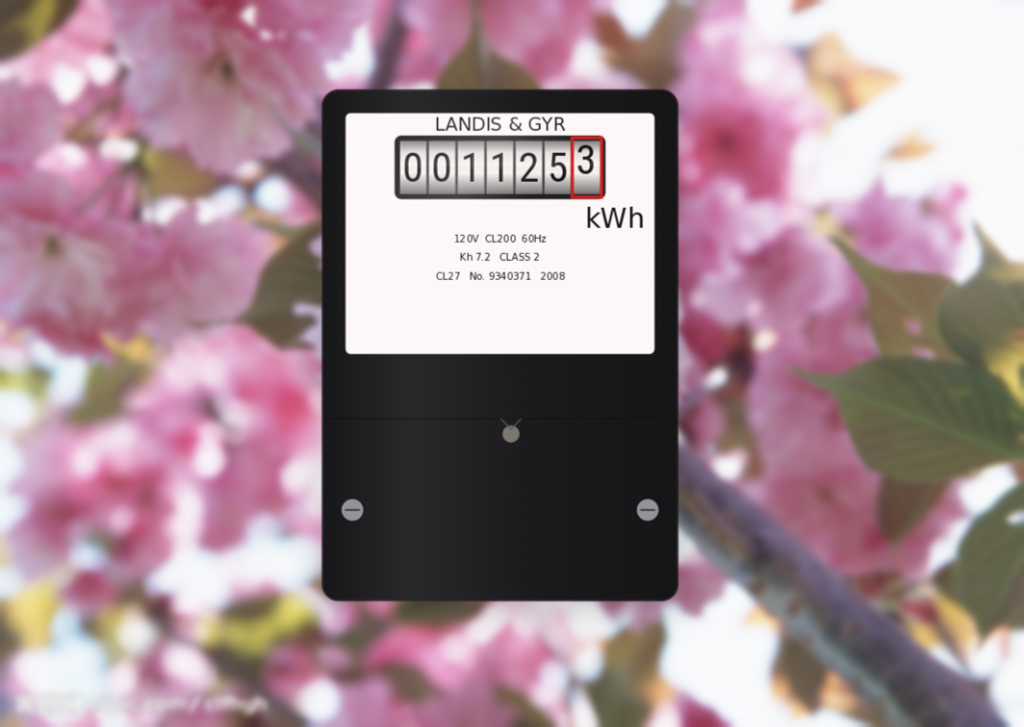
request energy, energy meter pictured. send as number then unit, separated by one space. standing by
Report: 1125.3 kWh
